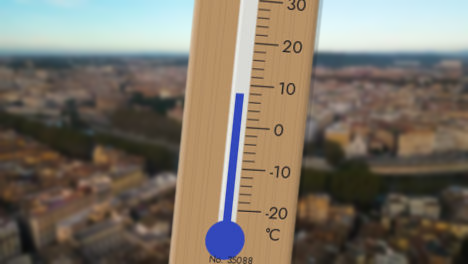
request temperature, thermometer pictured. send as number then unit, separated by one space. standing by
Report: 8 °C
